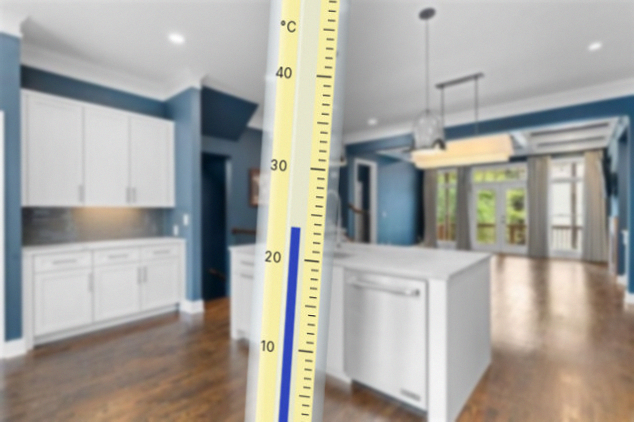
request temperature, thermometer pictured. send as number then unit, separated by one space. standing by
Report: 23.5 °C
